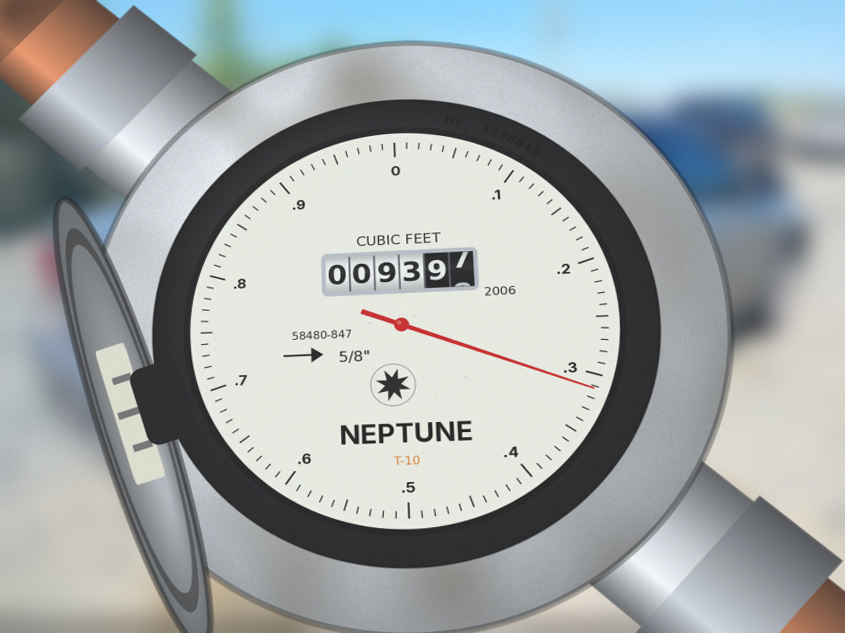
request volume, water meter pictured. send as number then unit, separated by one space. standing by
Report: 9397.31 ft³
